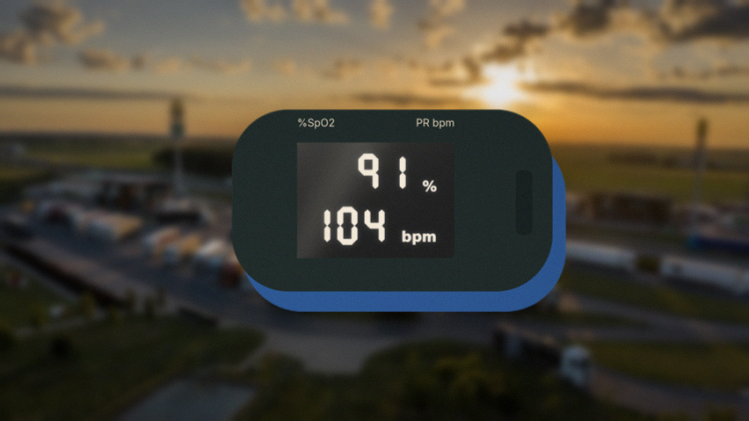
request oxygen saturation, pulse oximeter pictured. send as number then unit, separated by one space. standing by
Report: 91 %
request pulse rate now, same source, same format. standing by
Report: 104 bpm
